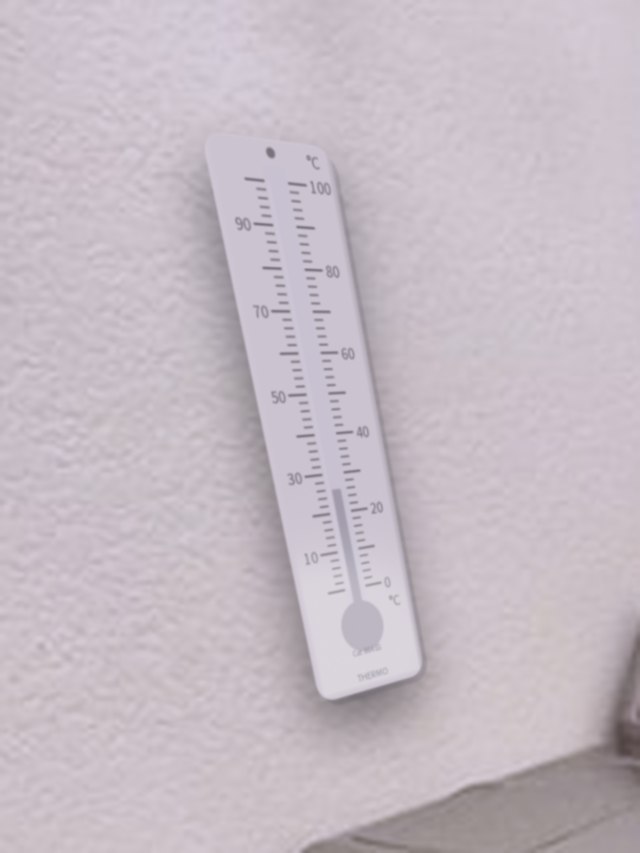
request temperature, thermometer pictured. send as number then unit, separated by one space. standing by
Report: 26 °C
